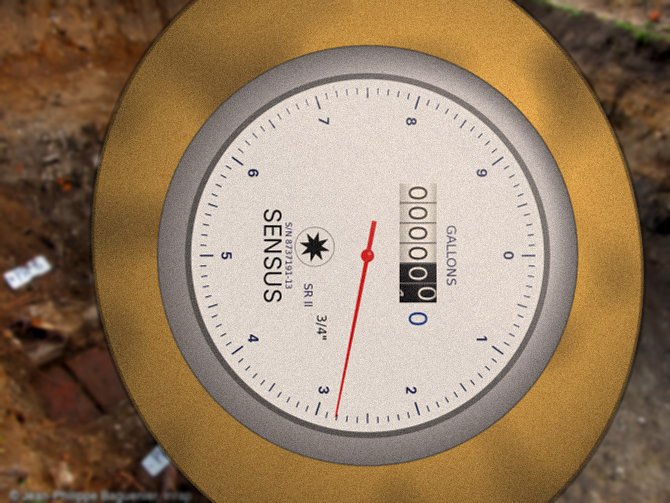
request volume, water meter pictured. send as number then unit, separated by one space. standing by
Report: 2.8 gal
